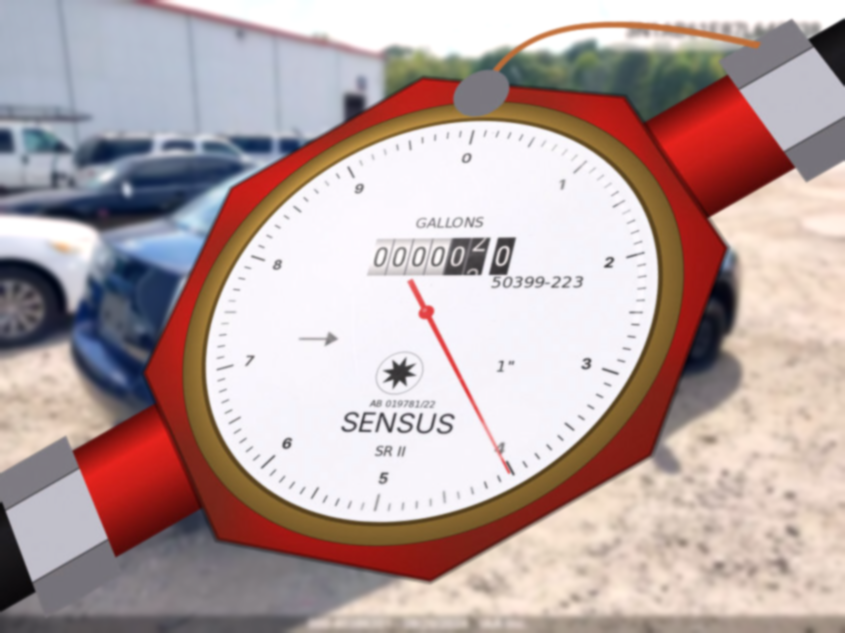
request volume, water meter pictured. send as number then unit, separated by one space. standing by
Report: 24.0 gal
